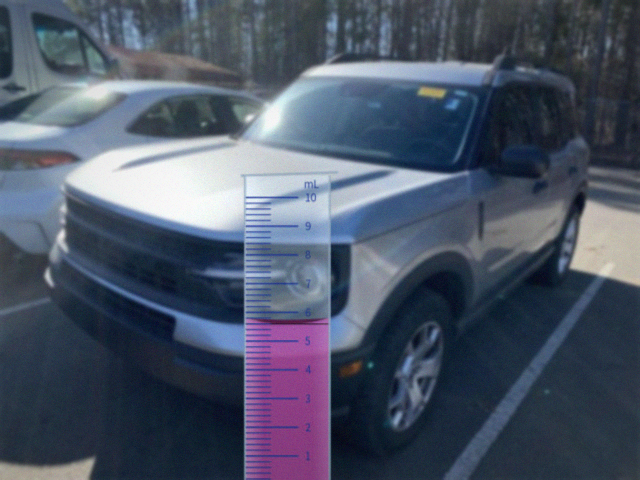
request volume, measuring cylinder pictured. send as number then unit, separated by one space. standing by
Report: 5.6 mL
